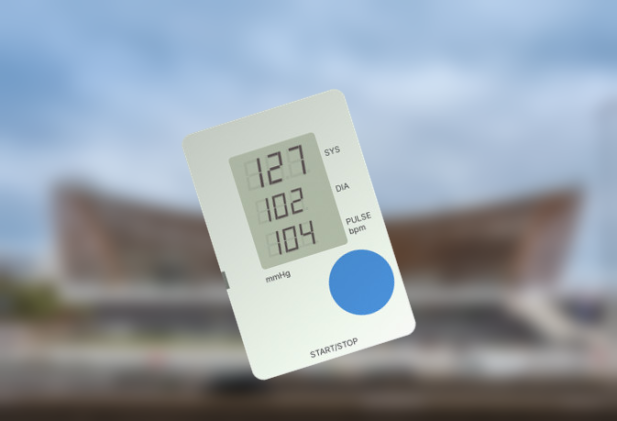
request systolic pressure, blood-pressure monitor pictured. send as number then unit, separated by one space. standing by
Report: 127 mmHg
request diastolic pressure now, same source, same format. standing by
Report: 102 mmHg
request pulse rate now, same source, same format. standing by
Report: 104 bpm
